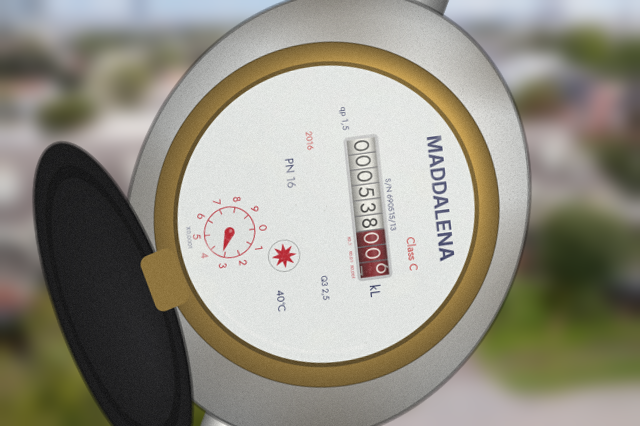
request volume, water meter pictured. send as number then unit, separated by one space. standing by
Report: 538.0063 kL
